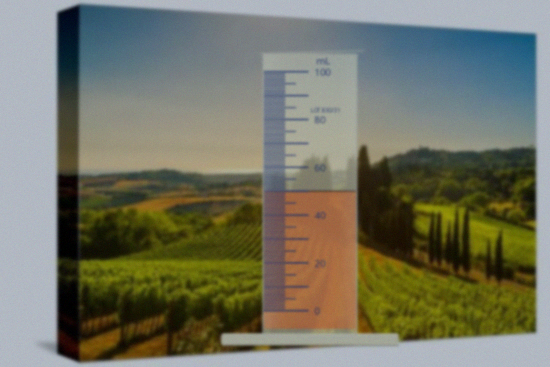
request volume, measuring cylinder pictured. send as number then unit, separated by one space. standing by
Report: 50 mL
